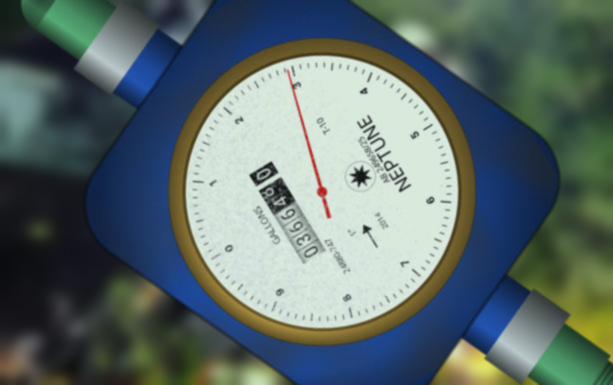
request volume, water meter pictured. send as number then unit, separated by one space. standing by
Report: 366482.9 gal
